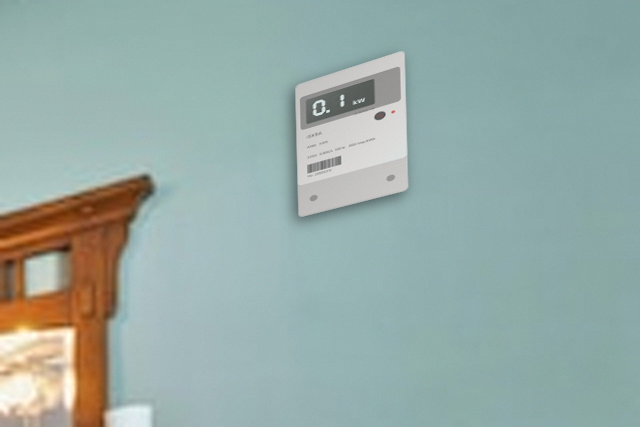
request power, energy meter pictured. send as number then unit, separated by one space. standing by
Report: 0.1 kW
